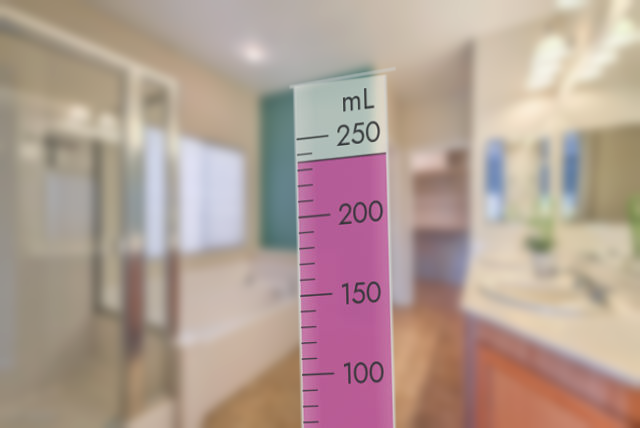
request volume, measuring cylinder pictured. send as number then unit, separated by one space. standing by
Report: 235 mL
